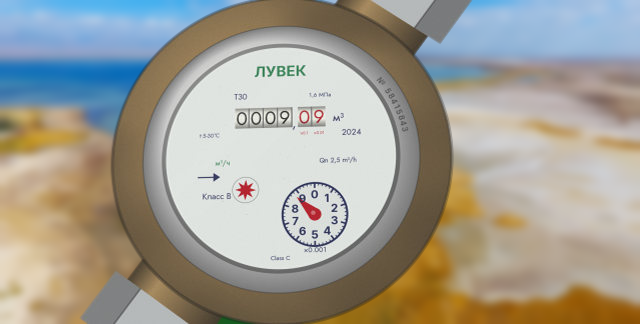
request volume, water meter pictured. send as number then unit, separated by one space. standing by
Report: 9.098 m³
